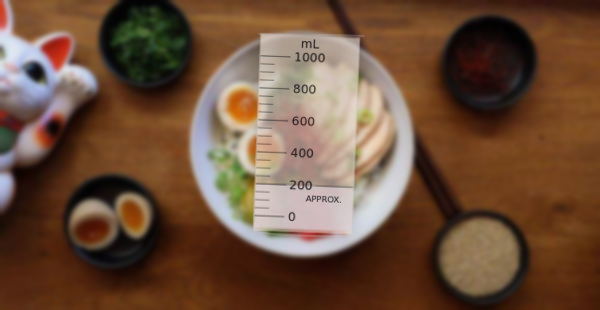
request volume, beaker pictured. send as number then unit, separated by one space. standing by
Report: 200 mL
